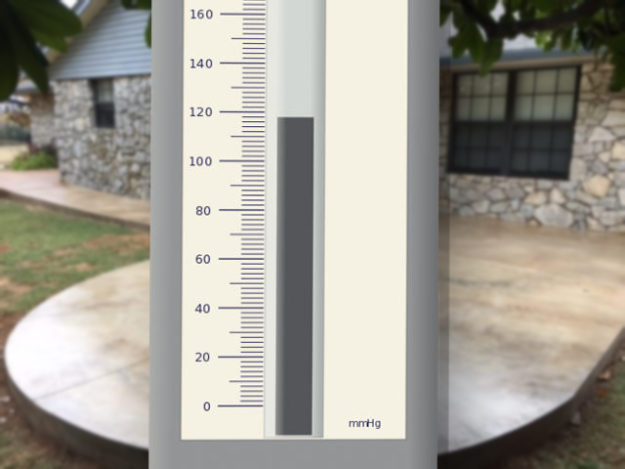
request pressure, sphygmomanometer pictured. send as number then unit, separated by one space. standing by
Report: 118 mmHg
